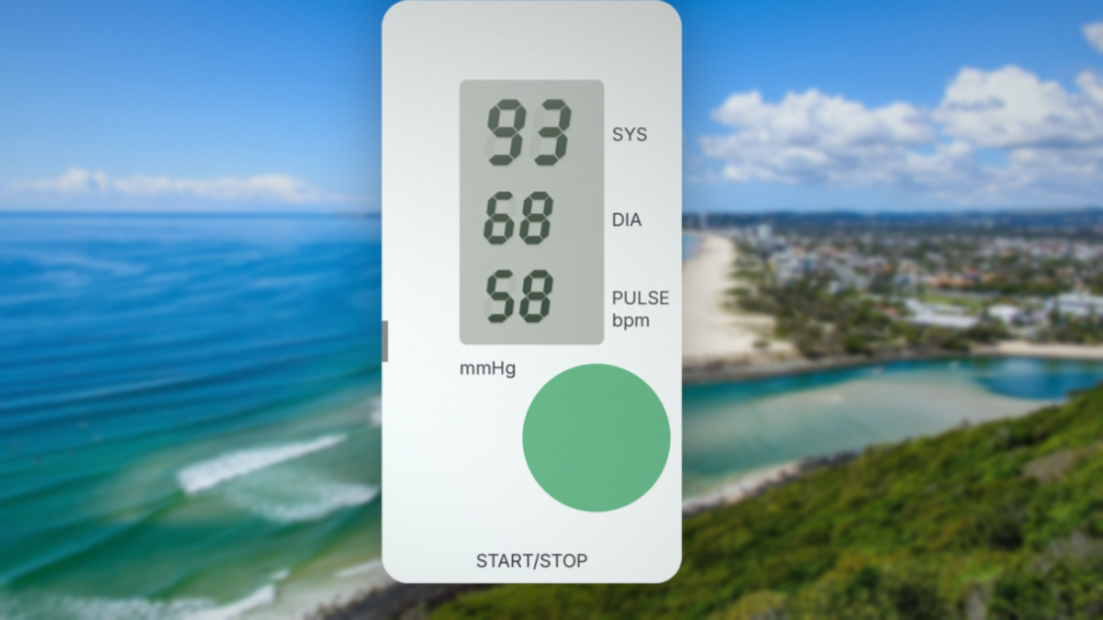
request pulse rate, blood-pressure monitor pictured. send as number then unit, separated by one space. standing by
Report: 58 bpm
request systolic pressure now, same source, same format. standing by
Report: 93 mmHg
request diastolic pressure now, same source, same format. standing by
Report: 68 mmHg
